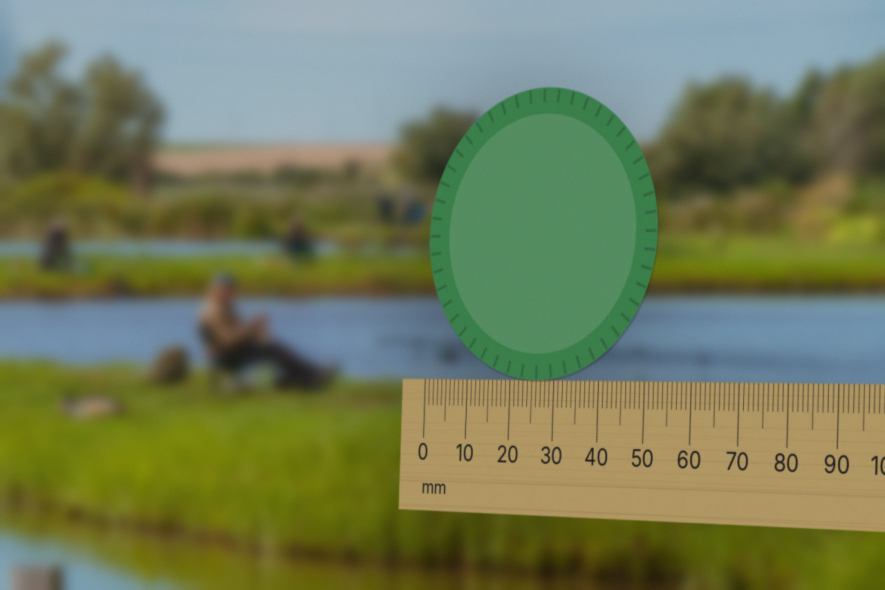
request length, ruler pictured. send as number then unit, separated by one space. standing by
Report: 52 mm
